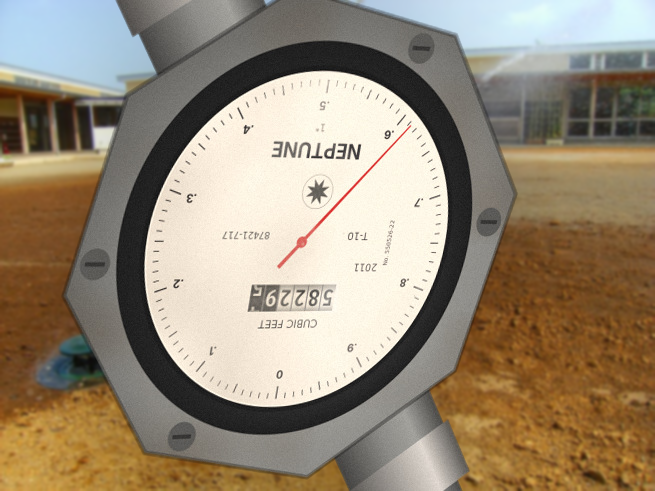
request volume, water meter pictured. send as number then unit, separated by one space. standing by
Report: 582294.61 ft³
